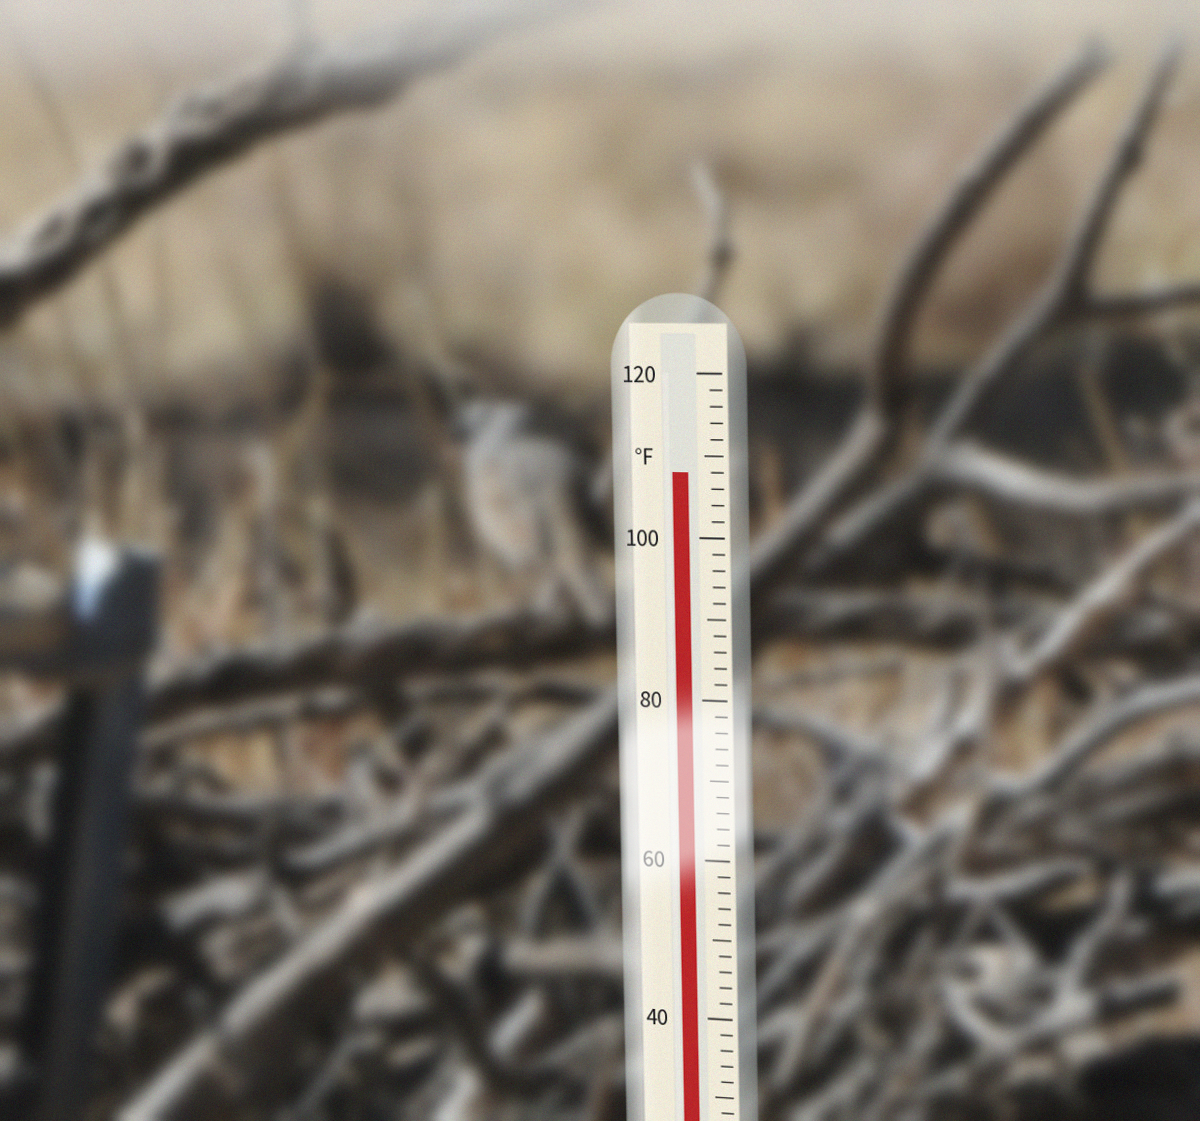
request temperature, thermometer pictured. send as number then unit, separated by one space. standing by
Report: 108 °F
